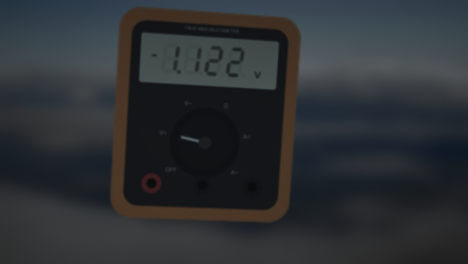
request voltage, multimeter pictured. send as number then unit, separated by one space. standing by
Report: -1.122 V
